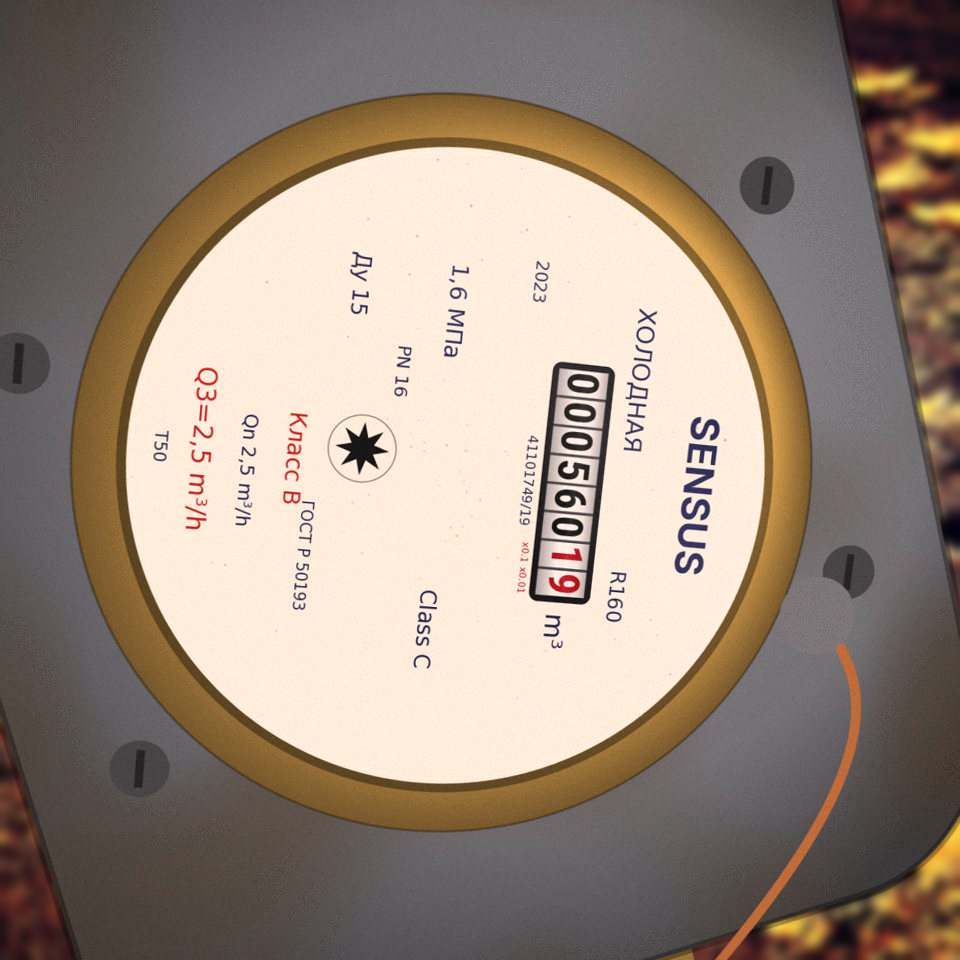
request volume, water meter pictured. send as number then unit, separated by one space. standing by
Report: 560.19 m³
